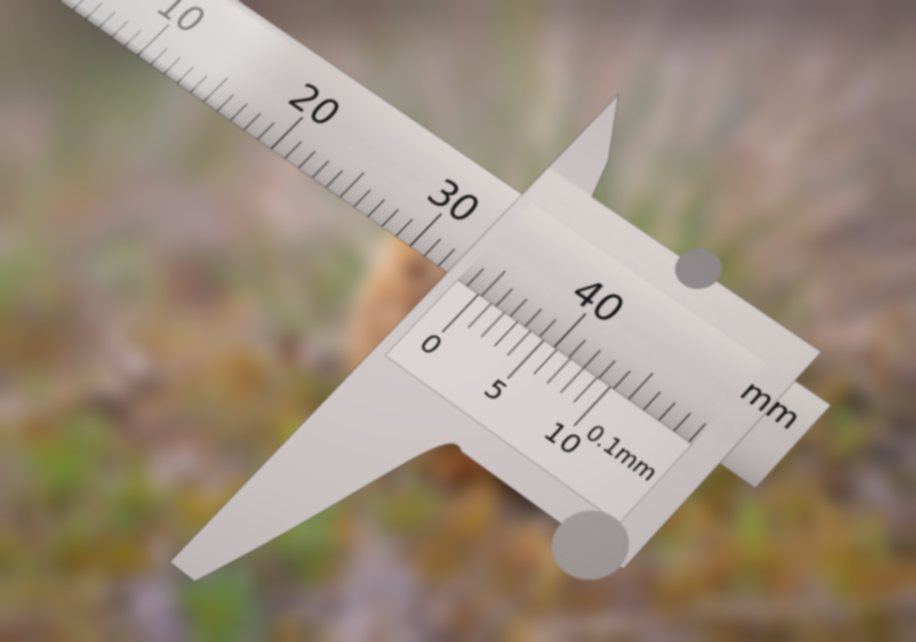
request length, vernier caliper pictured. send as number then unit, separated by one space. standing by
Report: 34.8 mm
